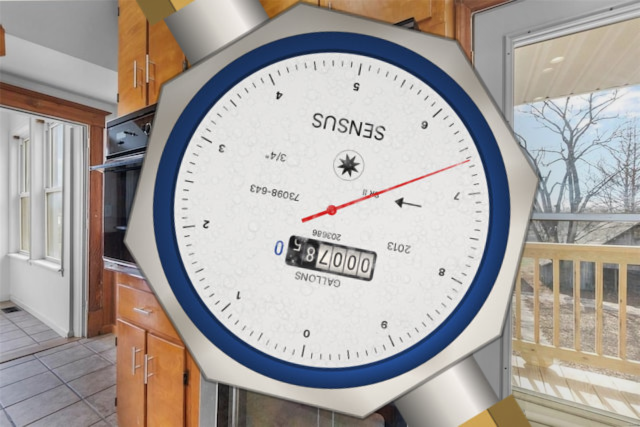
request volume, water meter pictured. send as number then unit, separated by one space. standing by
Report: 7846.6 gal
